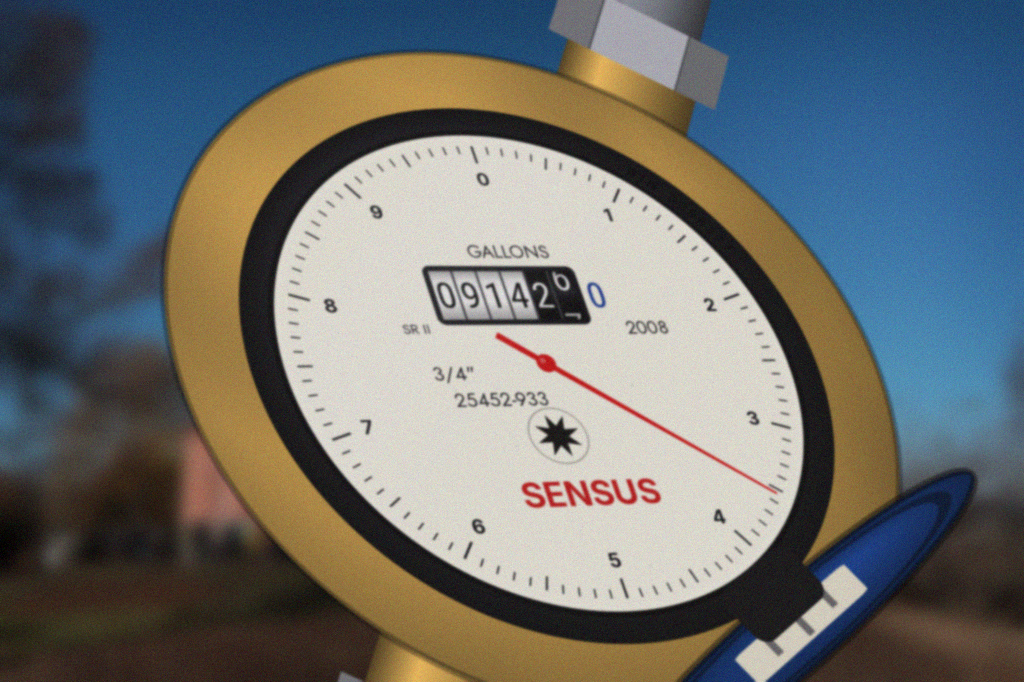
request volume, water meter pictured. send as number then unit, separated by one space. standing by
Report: 914263.5 gal
